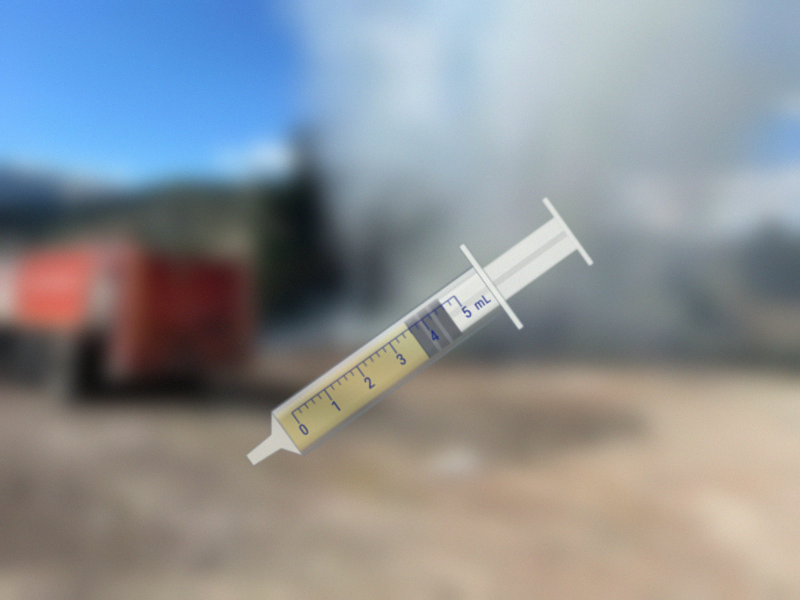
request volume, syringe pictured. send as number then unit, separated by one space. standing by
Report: 3.6 mL
